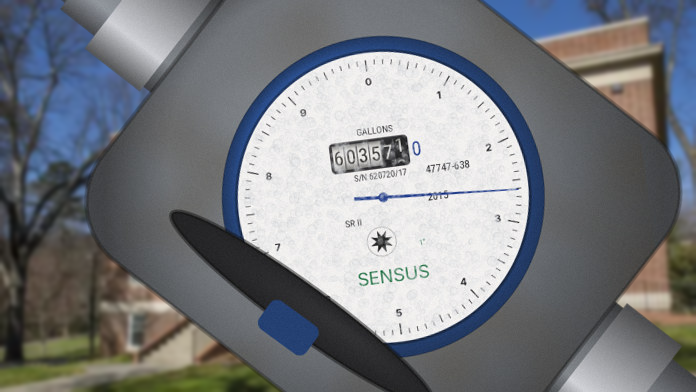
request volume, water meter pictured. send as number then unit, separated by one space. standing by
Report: 6035712.6 gal
